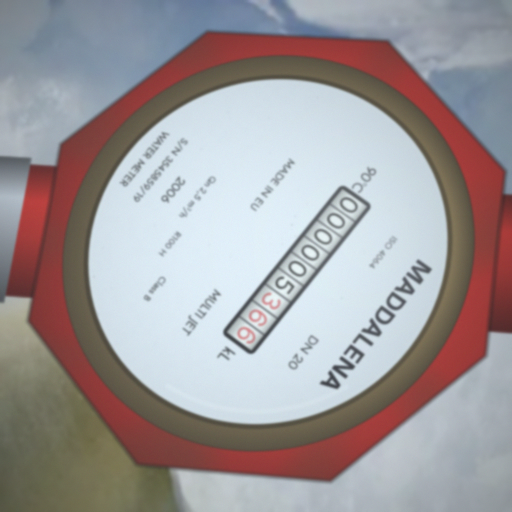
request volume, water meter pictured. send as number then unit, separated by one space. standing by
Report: 5.366 kL
